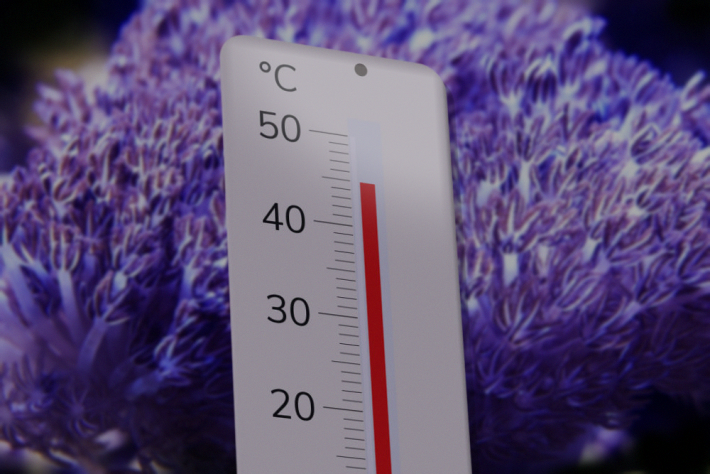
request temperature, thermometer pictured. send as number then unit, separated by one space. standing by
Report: 45 °C
